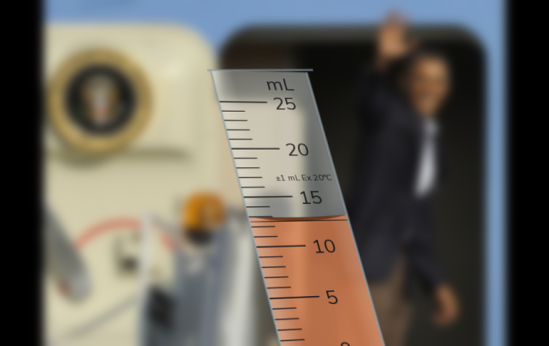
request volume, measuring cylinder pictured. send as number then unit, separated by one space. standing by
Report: 12.5 mL
